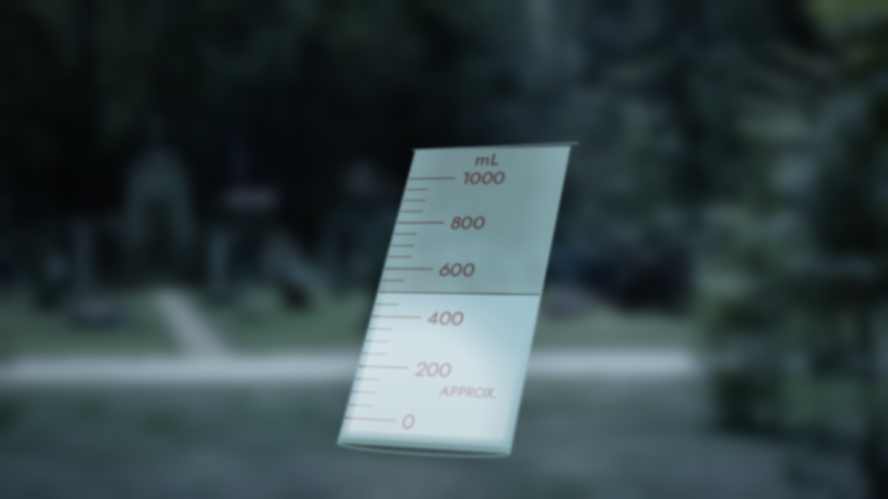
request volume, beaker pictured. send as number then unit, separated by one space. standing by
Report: 500 mL
